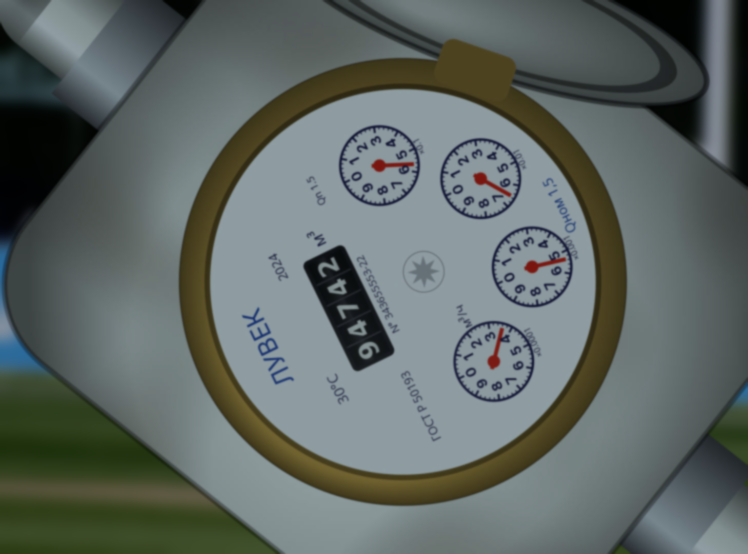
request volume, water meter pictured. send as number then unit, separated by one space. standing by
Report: 94742.5653 m³
